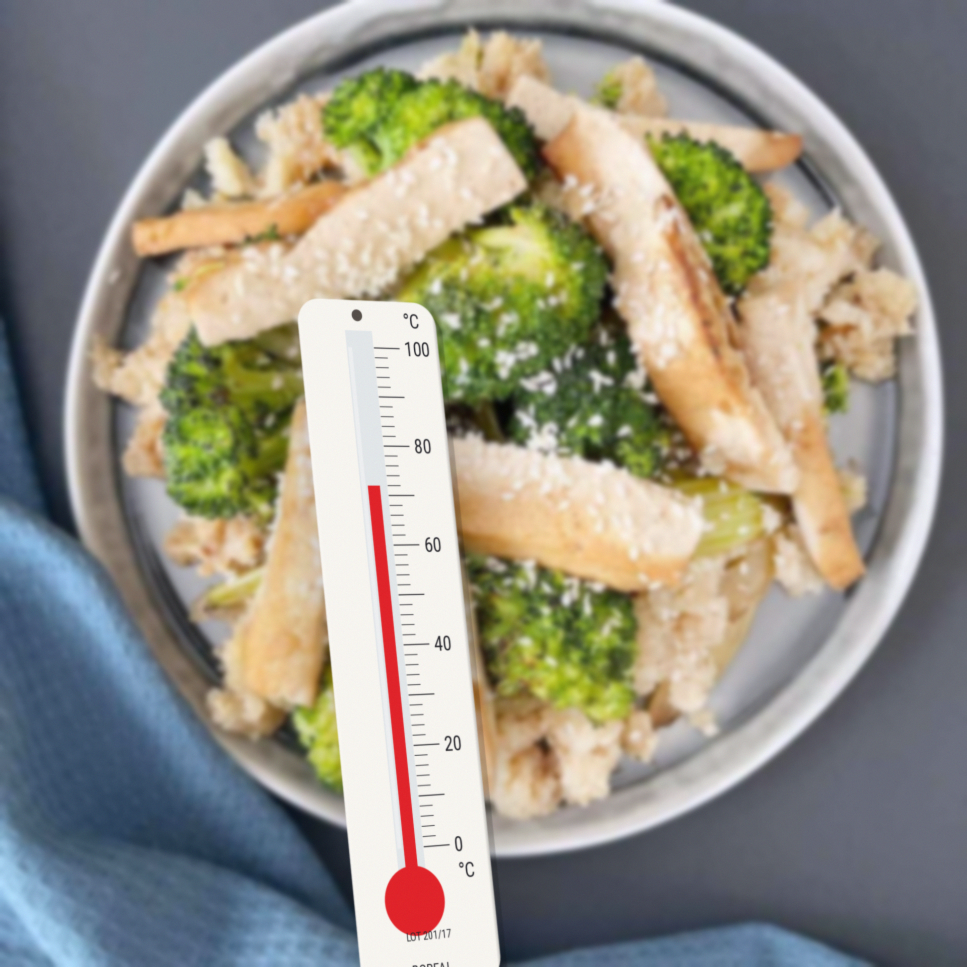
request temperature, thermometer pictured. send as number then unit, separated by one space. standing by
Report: 72 °C
